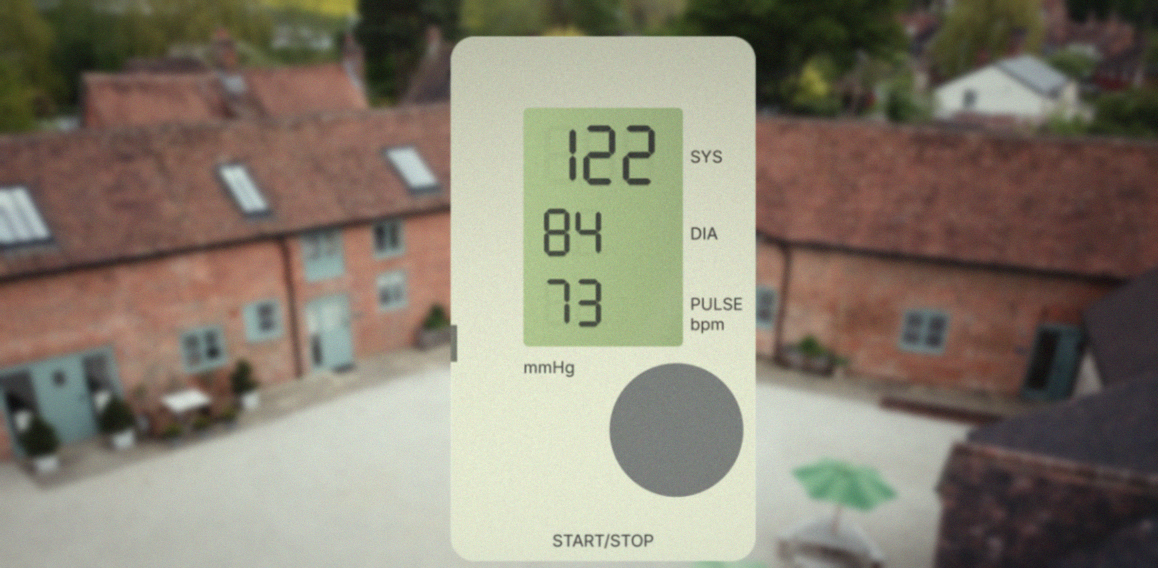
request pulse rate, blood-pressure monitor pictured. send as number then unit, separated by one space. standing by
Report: 73 bpm
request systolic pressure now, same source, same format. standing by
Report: 122 mmHg
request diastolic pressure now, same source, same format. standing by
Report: 84 mmHg
